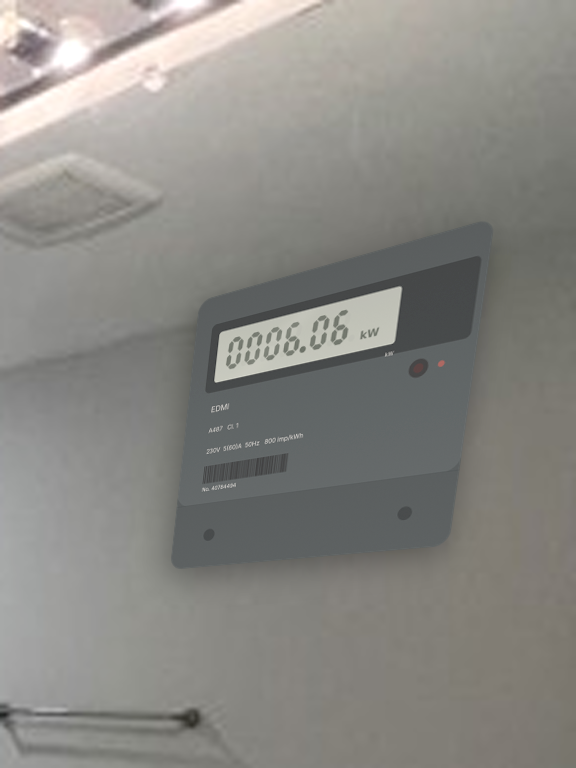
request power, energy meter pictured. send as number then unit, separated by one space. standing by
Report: 6.06 kW
